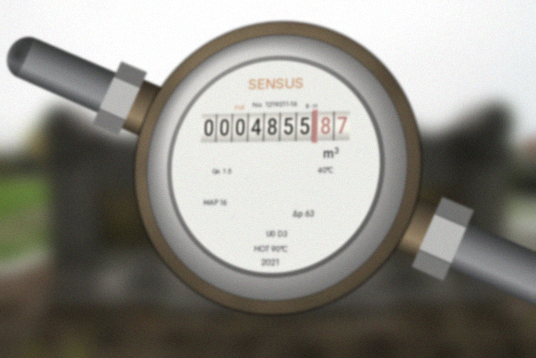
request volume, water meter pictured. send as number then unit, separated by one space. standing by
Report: 4855.87 m³
